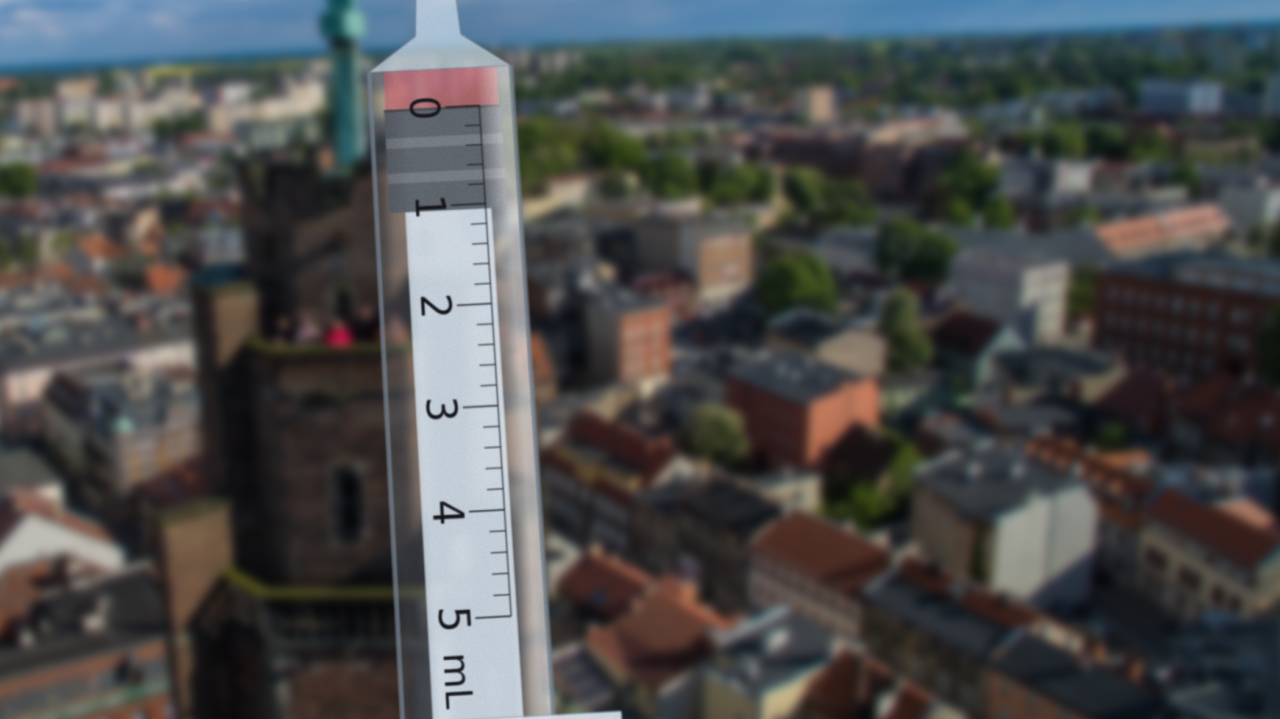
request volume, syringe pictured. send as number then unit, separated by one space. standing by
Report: 0 mL
